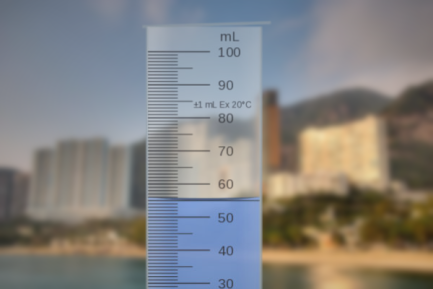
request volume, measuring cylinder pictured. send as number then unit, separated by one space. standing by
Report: 55 mL
